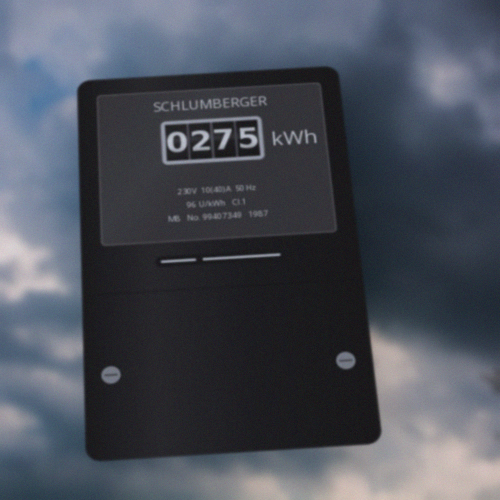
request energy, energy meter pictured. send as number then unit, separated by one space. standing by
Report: 275 kWh
